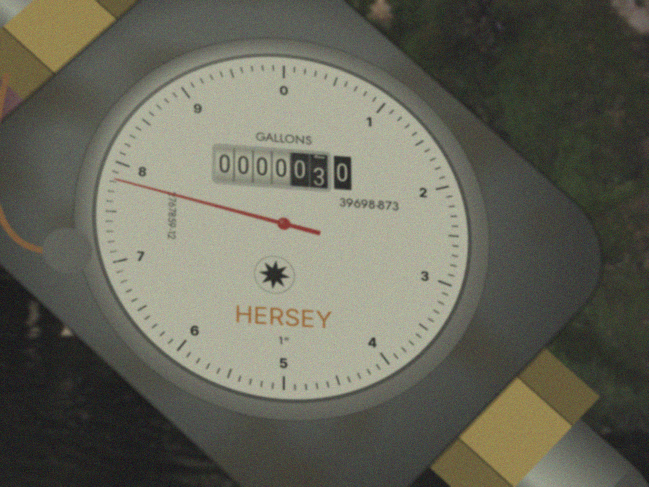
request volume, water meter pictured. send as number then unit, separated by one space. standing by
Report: 27.8 gal
